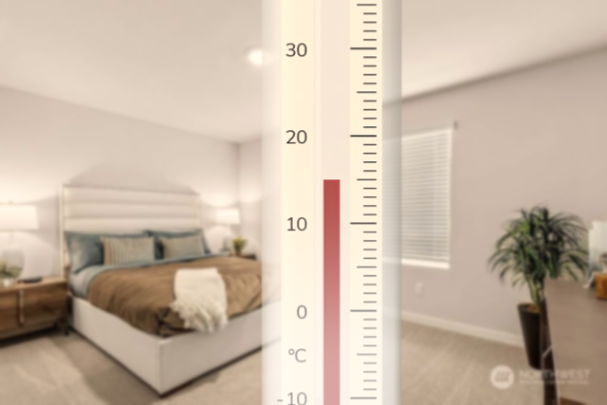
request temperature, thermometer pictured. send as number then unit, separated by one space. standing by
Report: 15 °C
